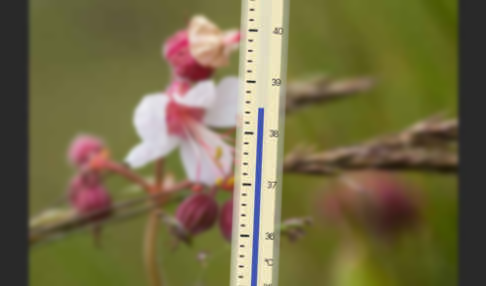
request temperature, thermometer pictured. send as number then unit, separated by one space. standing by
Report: 38.5 °C
